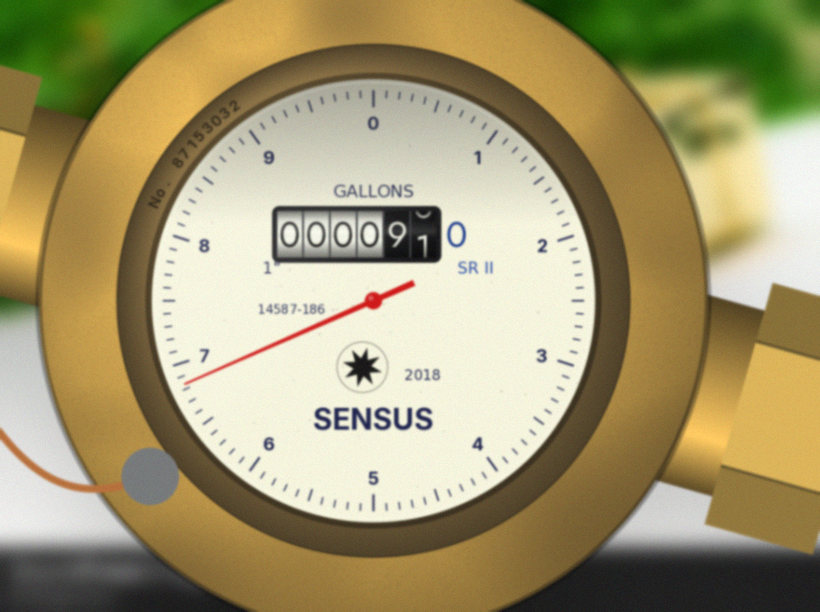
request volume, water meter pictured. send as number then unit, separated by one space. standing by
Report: 906.8 gal
